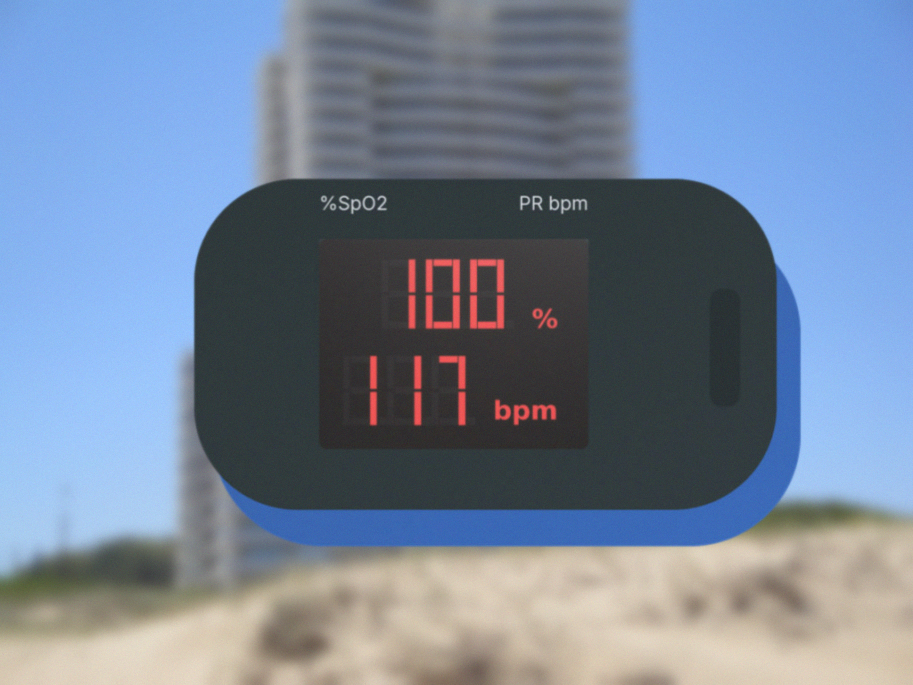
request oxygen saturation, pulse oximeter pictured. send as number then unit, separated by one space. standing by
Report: 100 %
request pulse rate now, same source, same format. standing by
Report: 117 bpm
